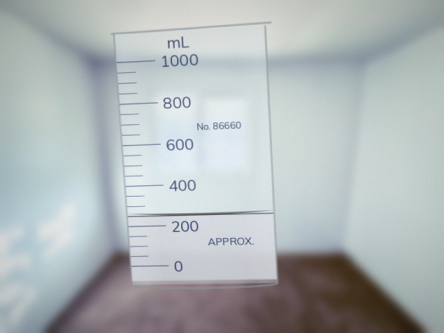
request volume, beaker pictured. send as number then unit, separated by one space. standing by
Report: 250 mL
